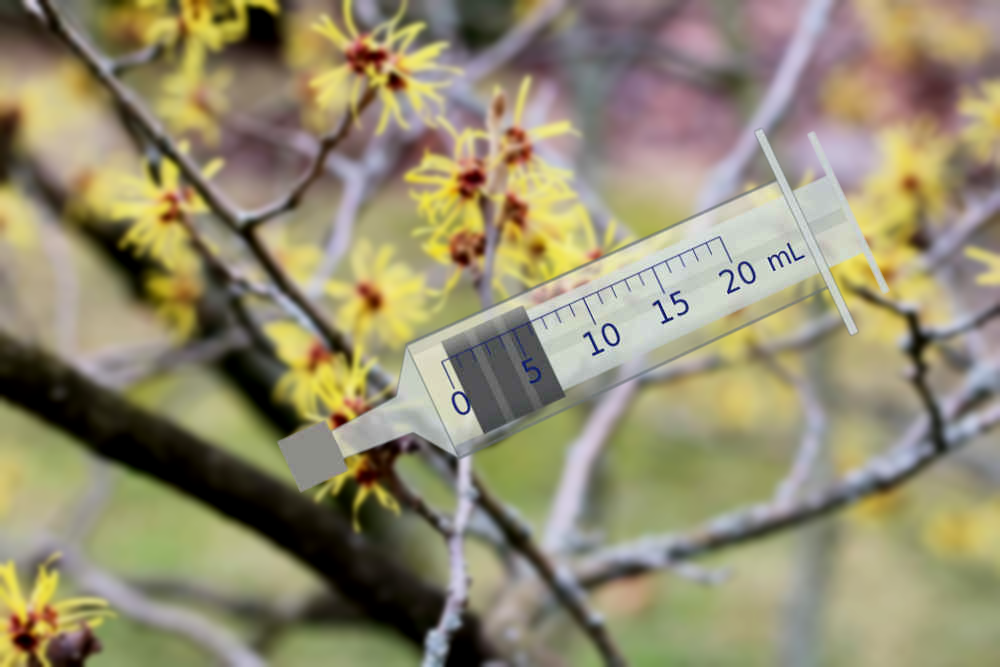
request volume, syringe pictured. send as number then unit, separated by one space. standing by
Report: 0.5 mL
